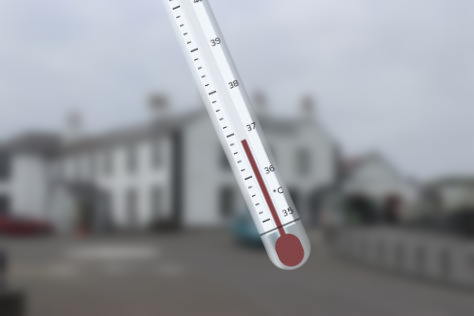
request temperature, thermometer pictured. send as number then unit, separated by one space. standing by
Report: 36.8 °C
